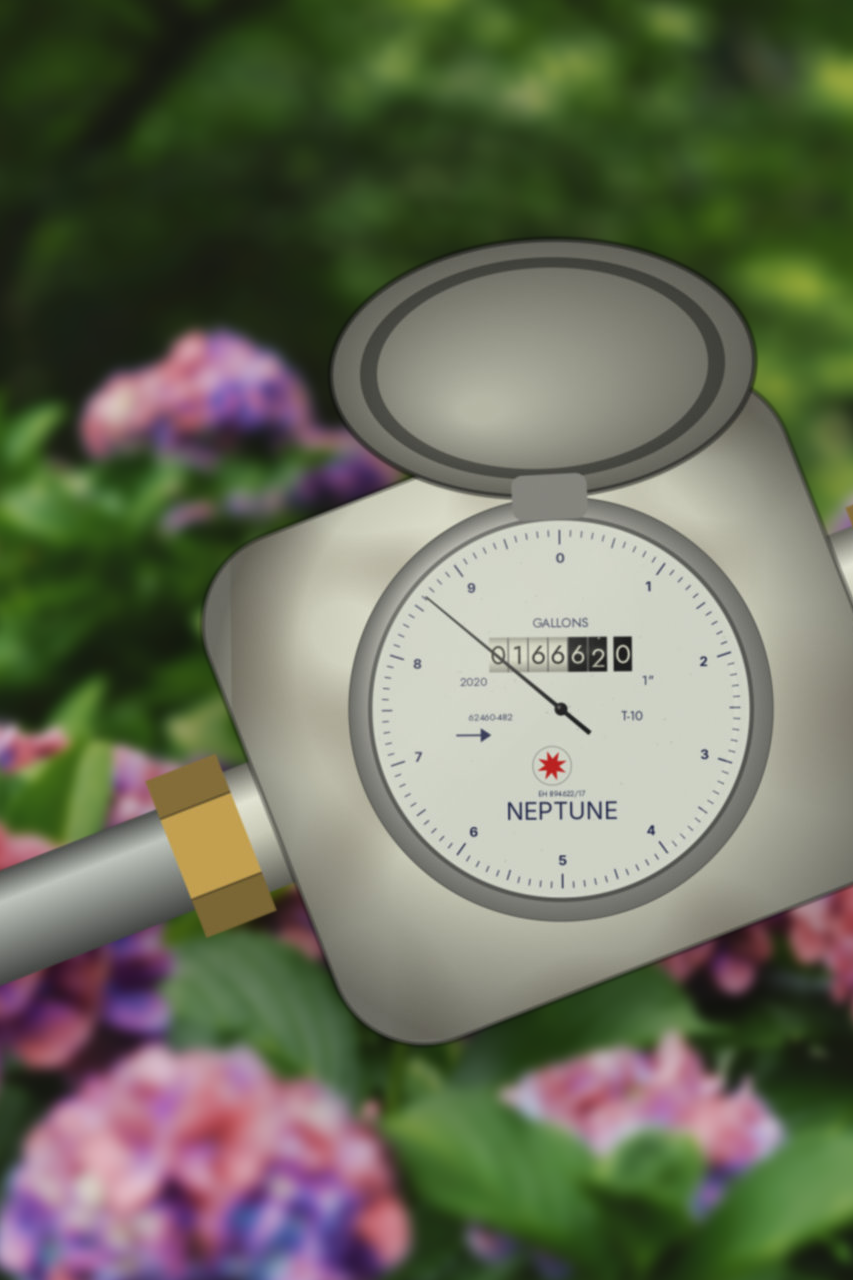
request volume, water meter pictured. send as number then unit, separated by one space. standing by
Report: 166618.6 gal
